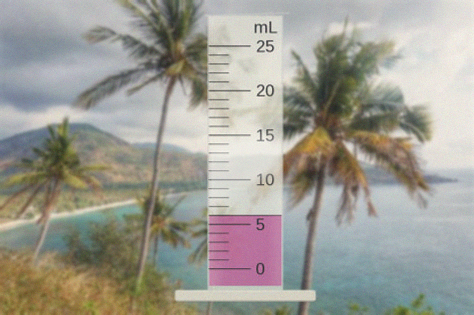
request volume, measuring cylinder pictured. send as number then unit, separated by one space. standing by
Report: 6 mL
